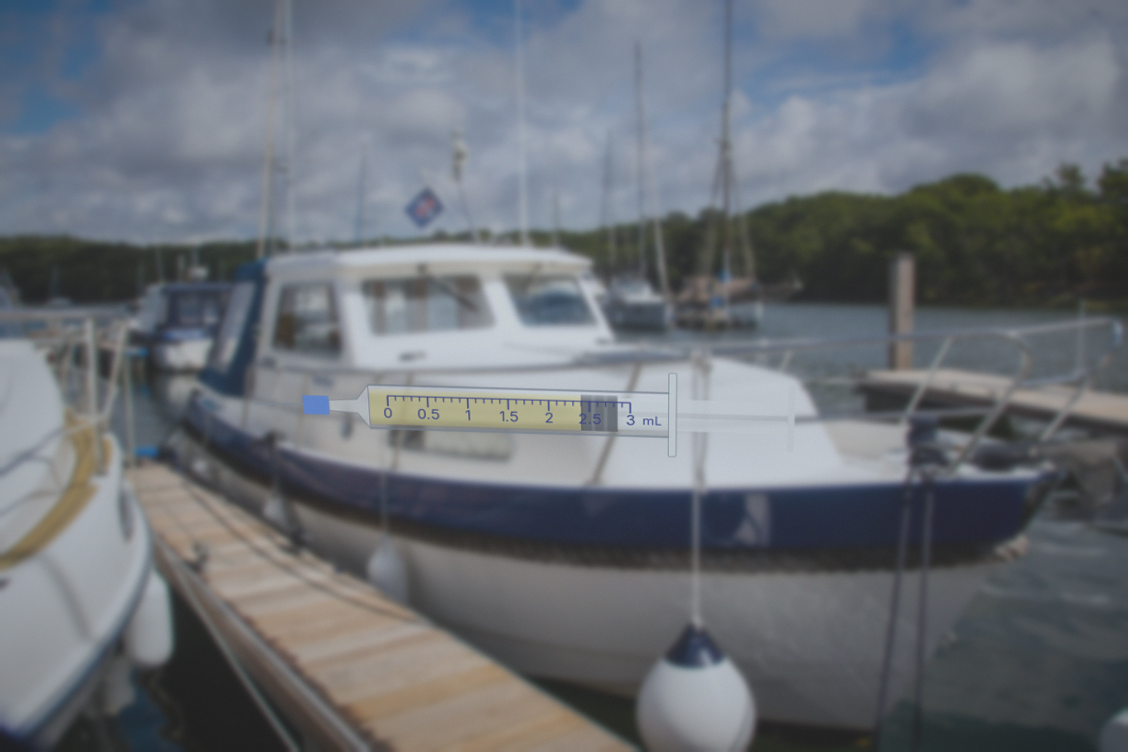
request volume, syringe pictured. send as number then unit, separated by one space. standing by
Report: 2.4 mL
